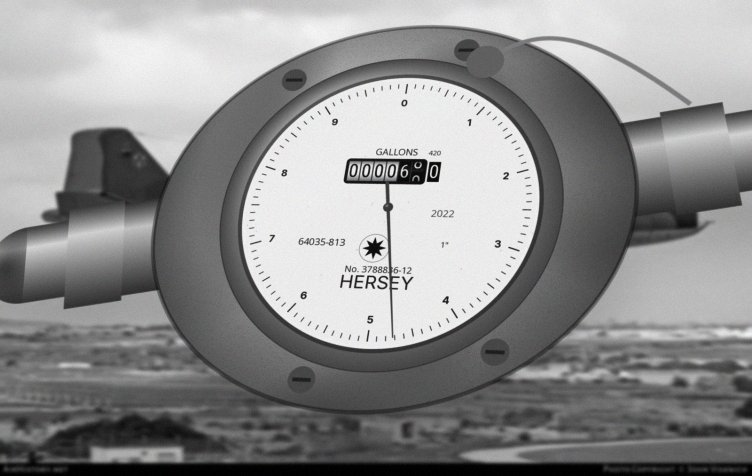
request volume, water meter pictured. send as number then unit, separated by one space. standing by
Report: 684.7 gal
